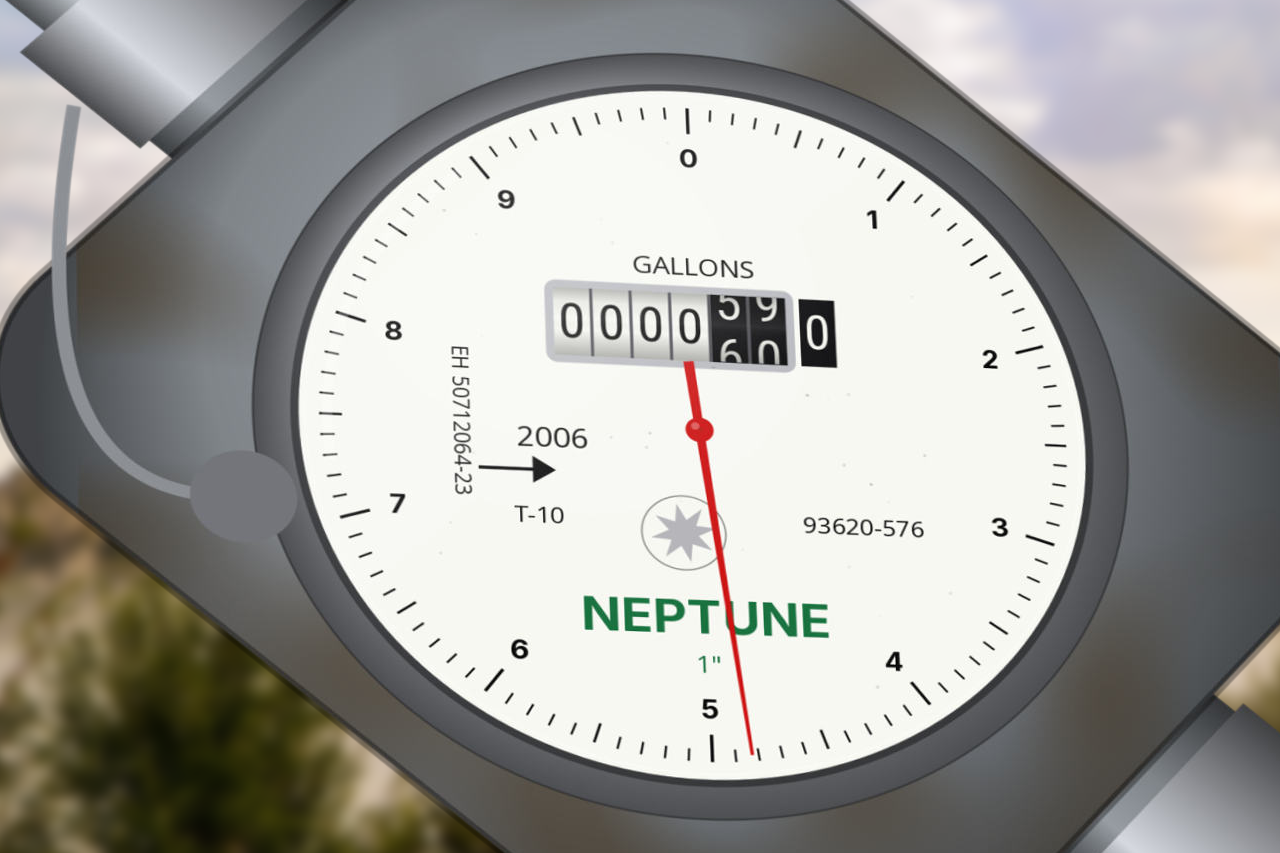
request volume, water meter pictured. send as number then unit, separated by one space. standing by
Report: 594.8 gal
